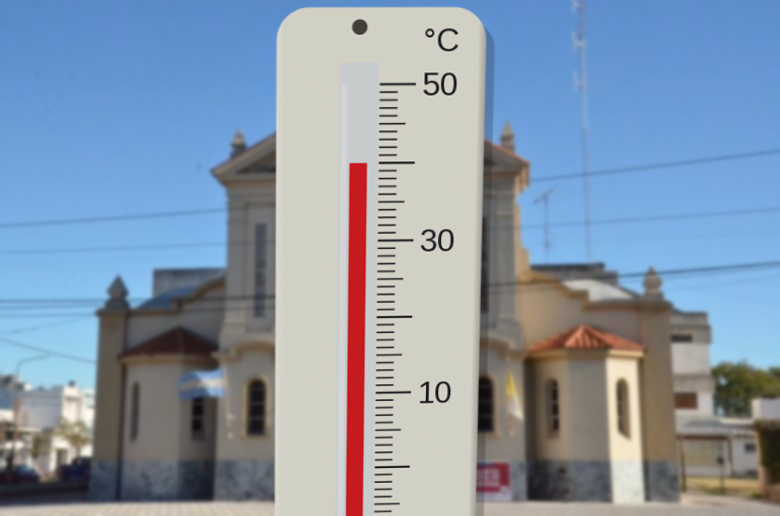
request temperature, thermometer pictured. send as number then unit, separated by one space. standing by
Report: 40 °C
